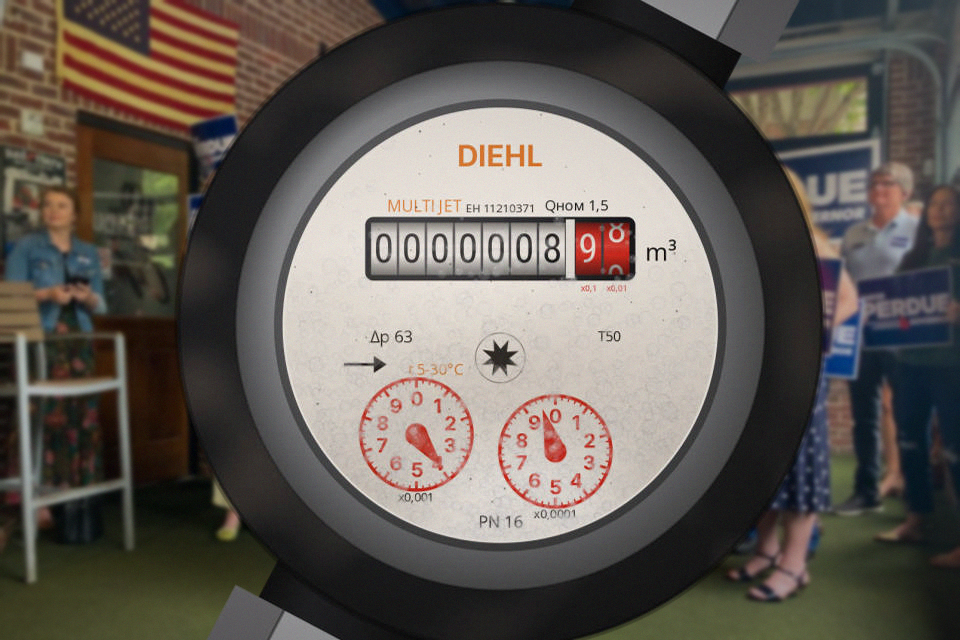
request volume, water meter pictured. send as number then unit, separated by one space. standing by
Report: 8.9839 m³
